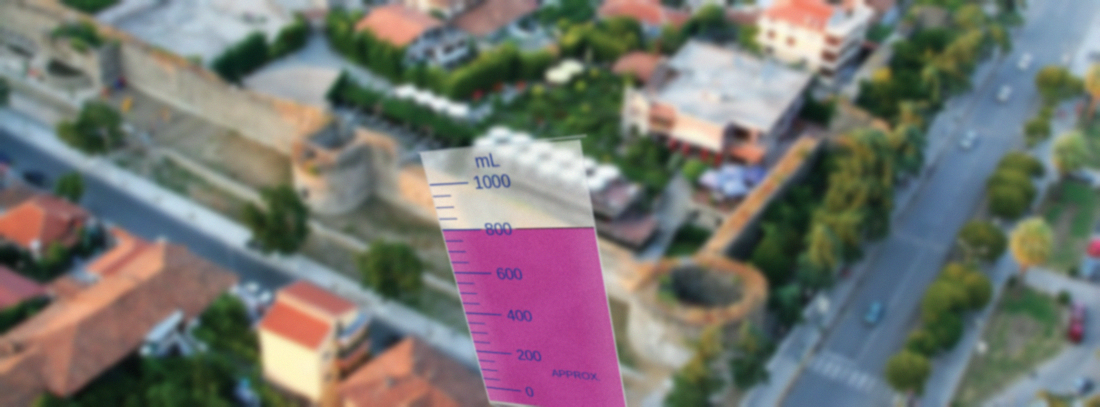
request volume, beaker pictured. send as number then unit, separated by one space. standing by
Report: 800 mL
